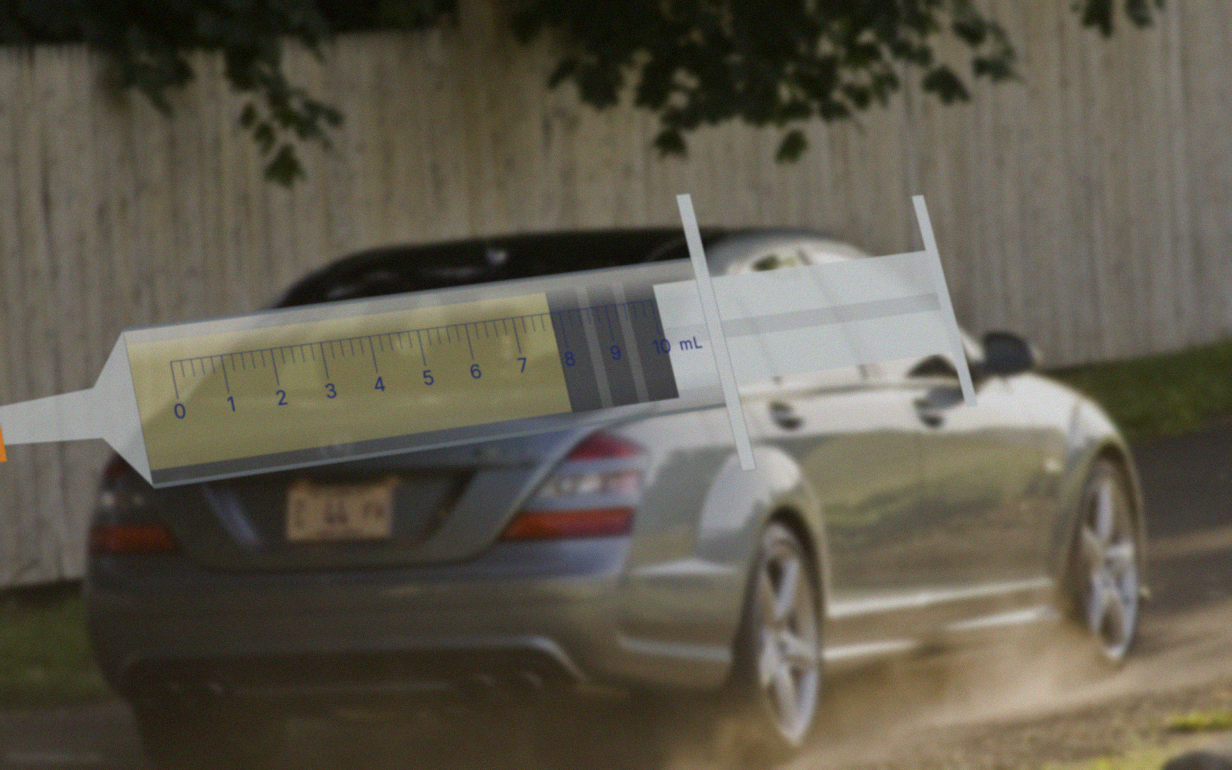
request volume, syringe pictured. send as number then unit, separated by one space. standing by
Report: 7.8 mL
